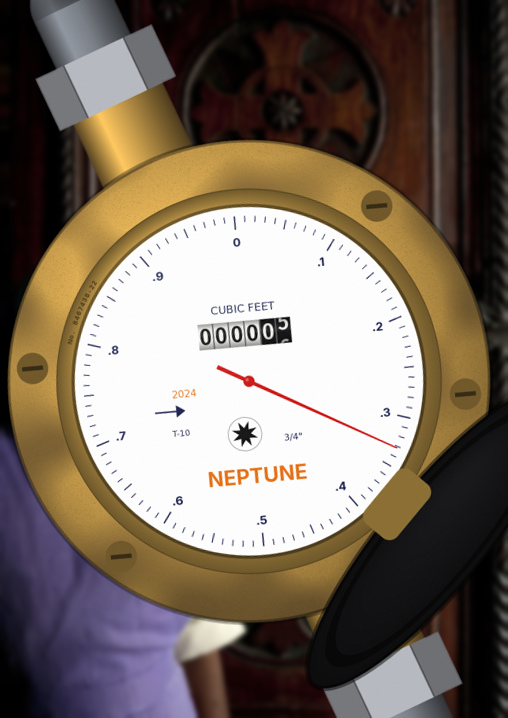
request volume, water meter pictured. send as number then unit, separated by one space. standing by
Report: 5.33 ft³
